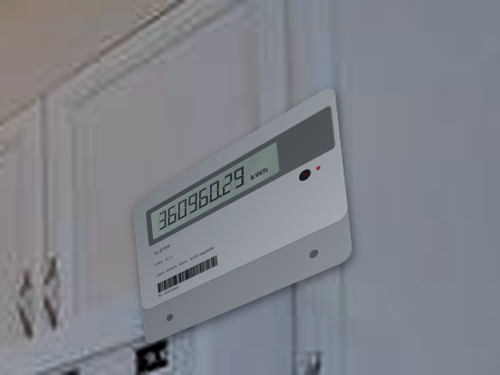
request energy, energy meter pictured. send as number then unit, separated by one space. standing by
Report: 360960.29 kWh
